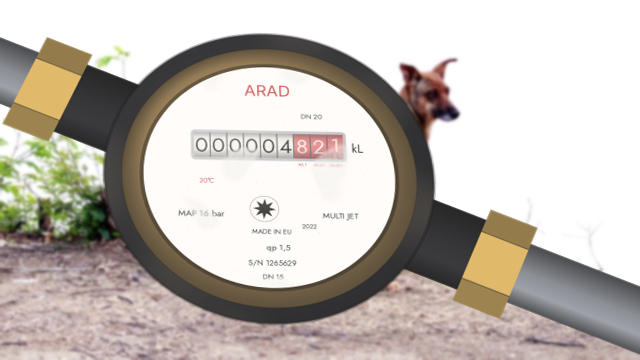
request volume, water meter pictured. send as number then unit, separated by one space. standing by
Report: 4.821 kL
